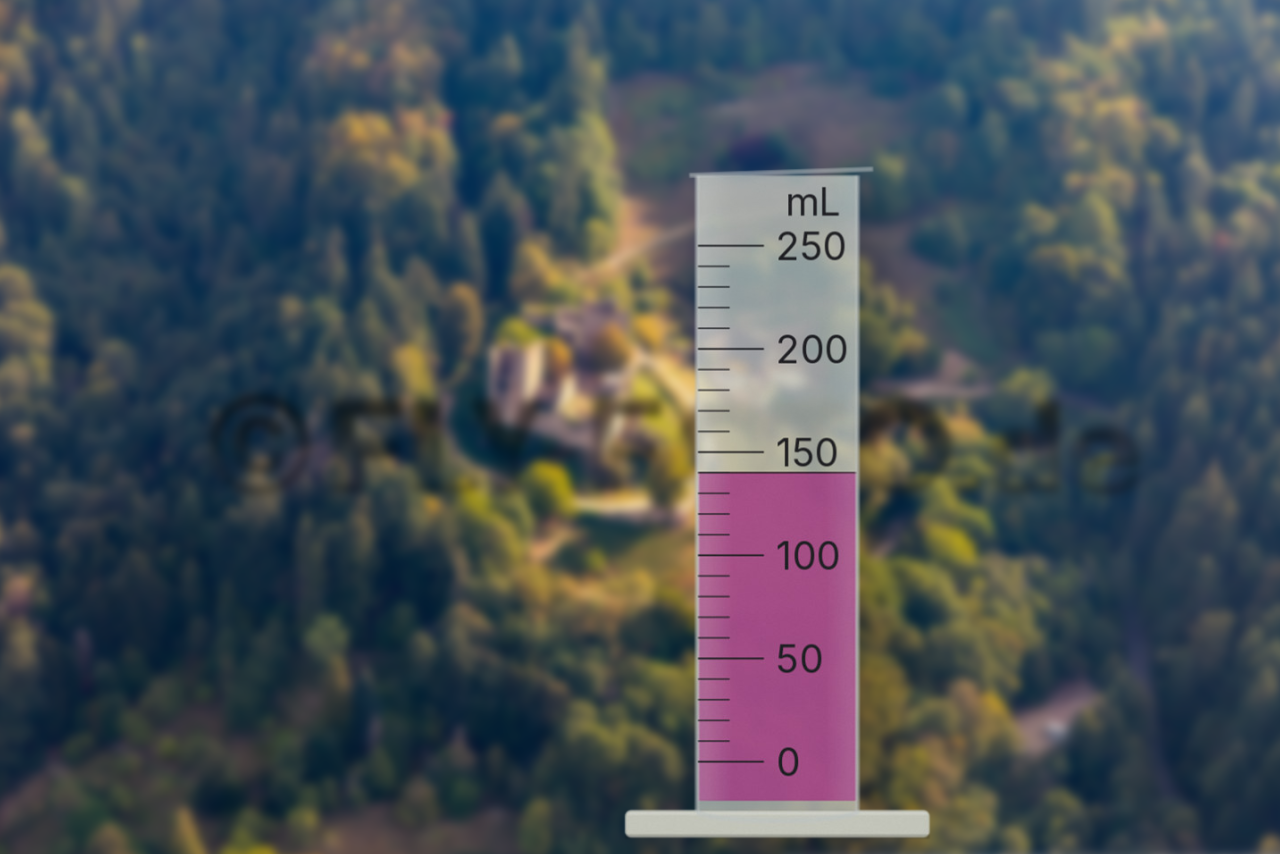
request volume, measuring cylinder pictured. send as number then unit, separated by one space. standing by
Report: 140 mL
